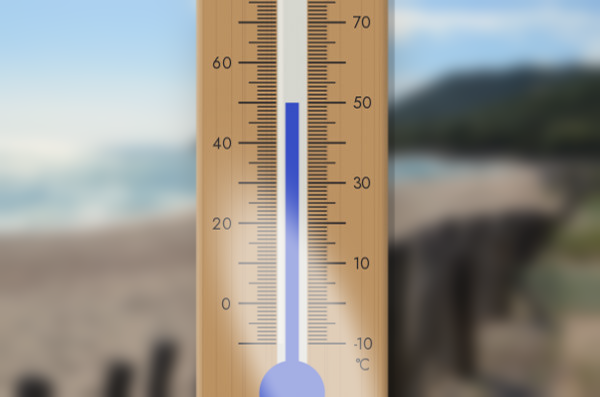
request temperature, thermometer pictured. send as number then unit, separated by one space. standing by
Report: 50 °C
